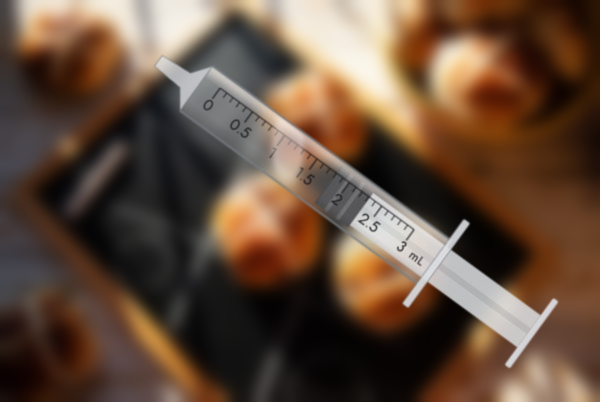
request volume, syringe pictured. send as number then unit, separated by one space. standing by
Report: 1.8 mL
